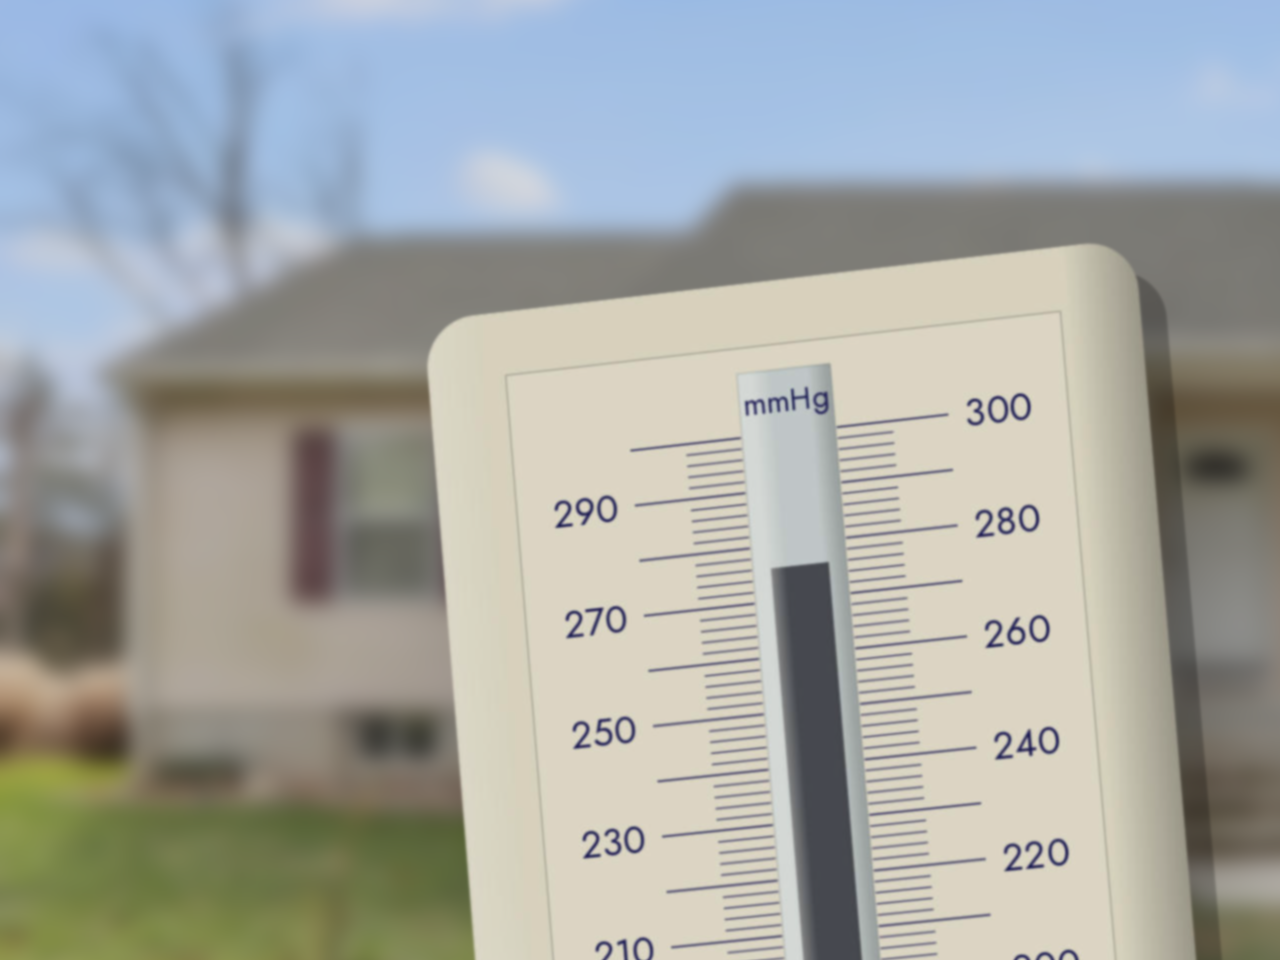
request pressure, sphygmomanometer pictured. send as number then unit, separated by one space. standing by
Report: 276 mmHg
